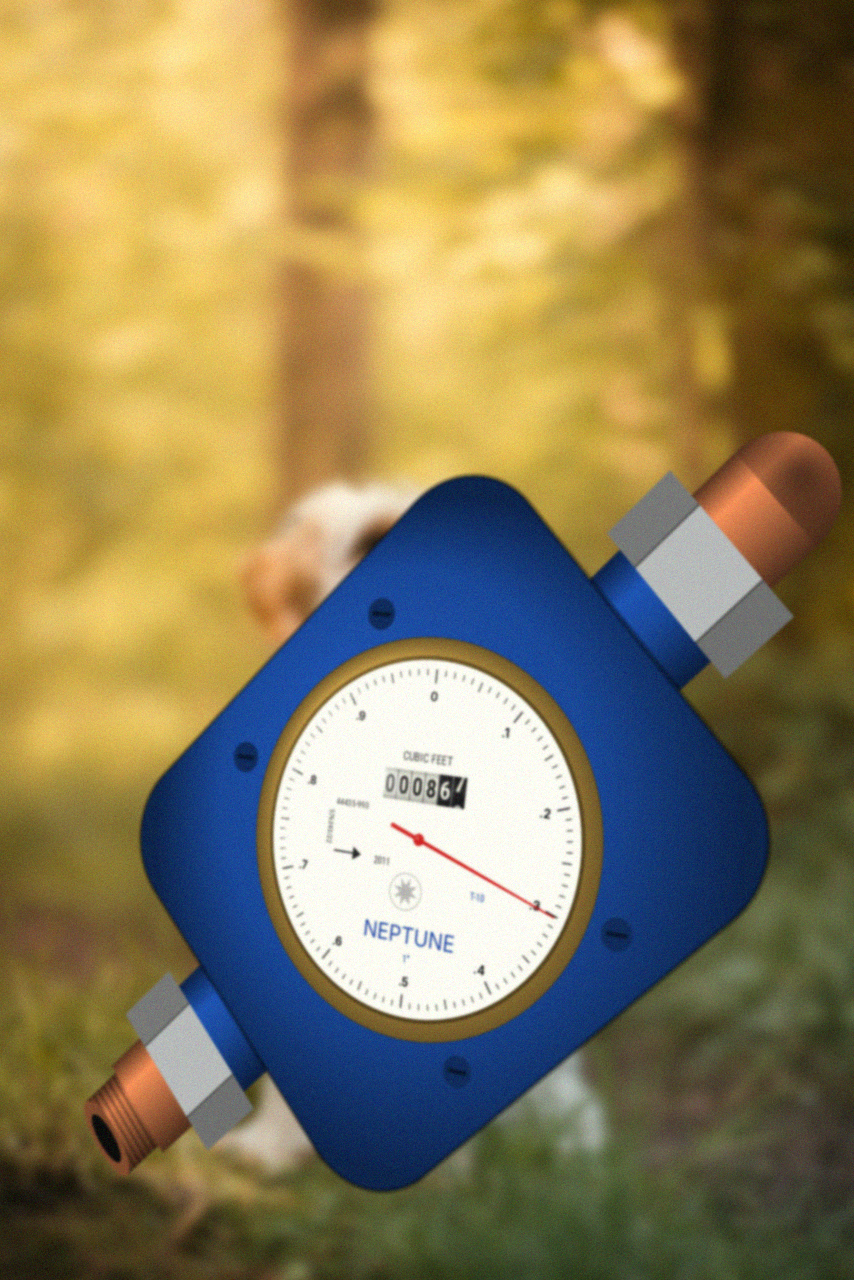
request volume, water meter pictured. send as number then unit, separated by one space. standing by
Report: 867.30 ft³
